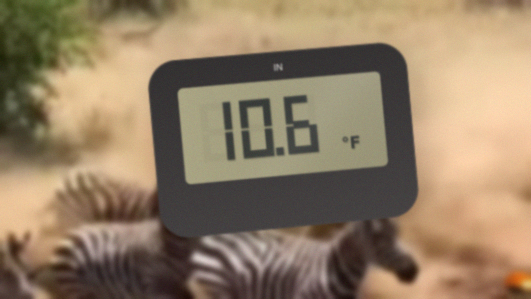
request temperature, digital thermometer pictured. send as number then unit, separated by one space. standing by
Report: 10.6 °F
